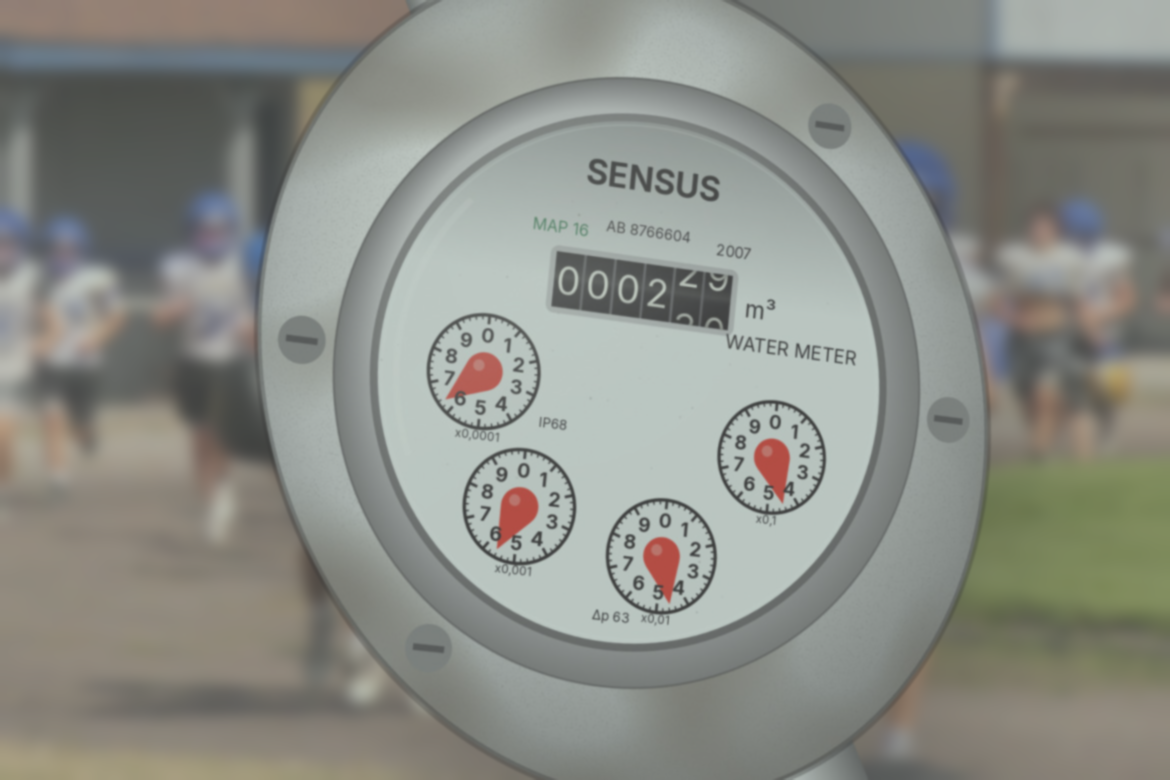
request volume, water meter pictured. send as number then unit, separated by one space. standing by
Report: 229.4456 m³
